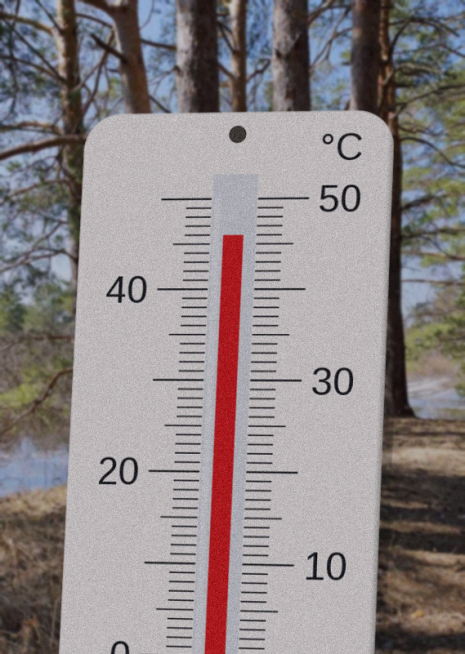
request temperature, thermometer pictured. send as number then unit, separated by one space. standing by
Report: 46 °C
